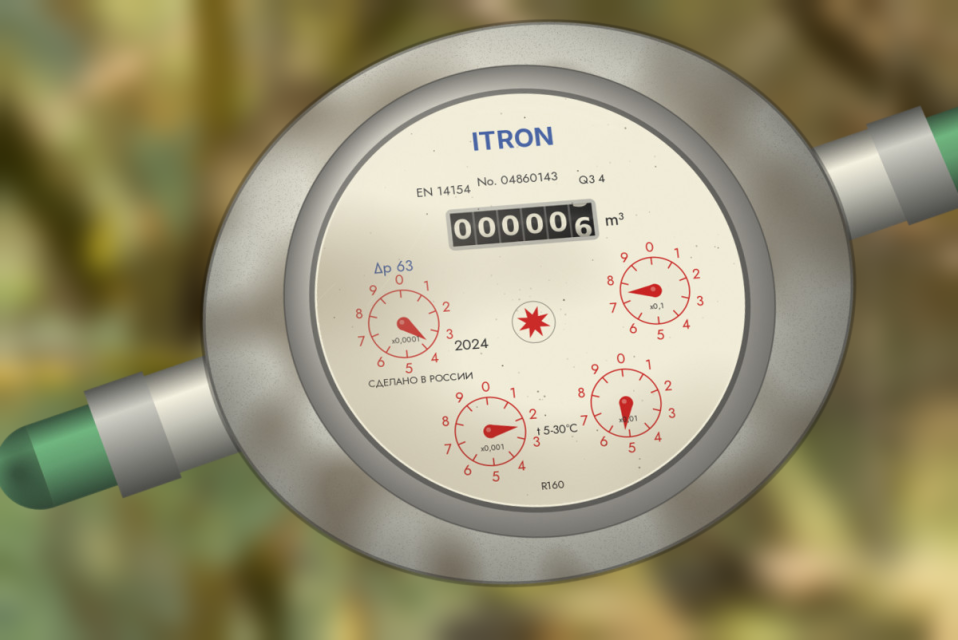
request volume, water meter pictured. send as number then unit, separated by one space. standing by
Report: 5.7523 m³
